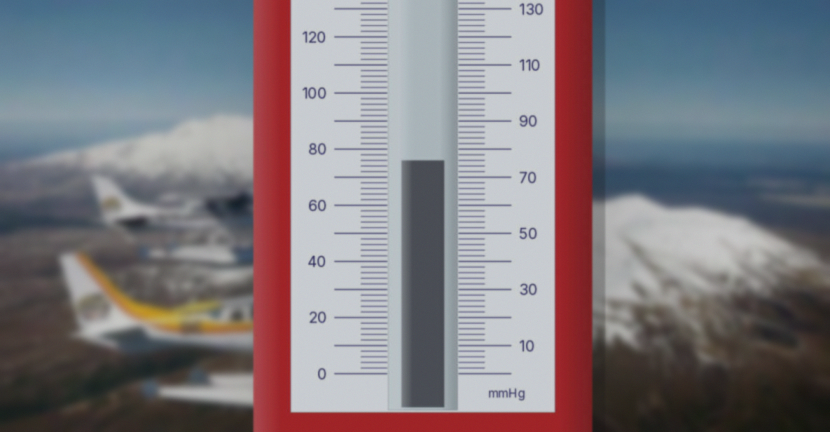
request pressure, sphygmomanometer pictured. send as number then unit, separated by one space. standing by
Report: 76 mmHg
